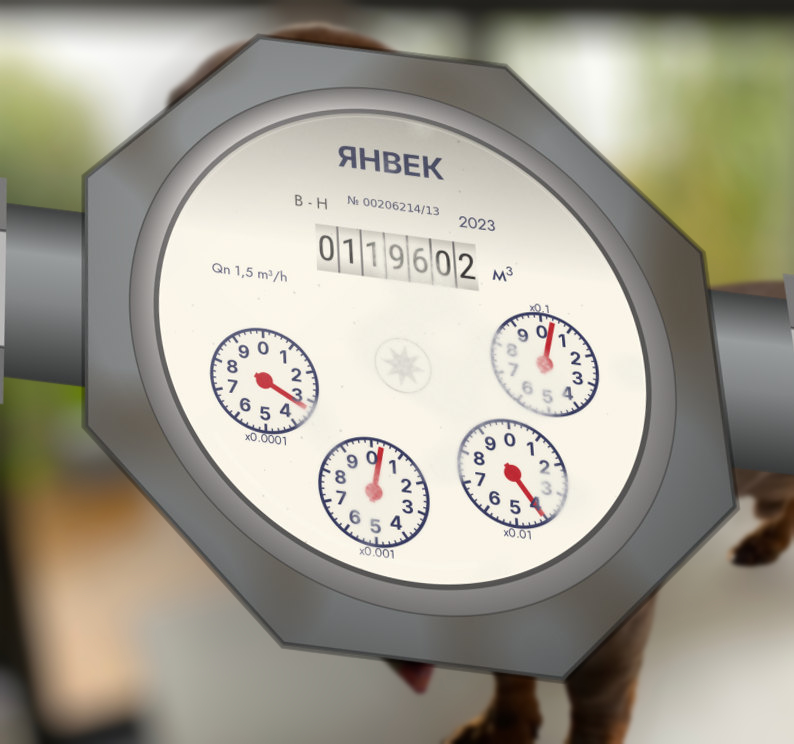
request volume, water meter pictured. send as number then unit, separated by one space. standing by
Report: 119602.0403 m³
